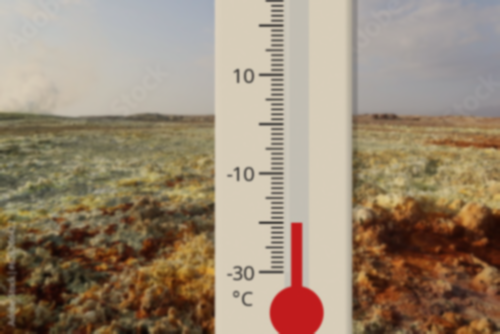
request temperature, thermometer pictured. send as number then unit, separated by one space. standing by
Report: -20 °C
